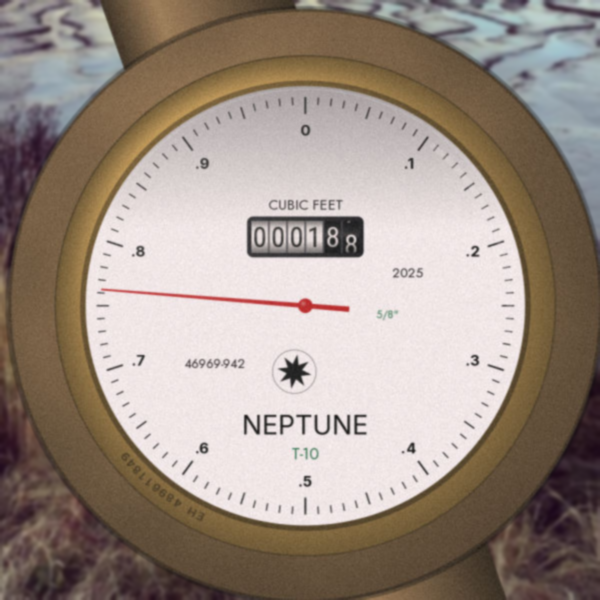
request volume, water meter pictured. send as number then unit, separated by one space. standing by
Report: 187.76 ft³
